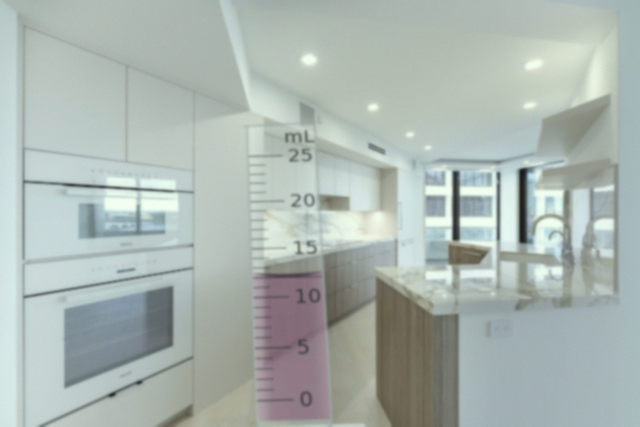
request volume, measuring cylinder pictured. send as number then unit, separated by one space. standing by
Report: 12 mL
